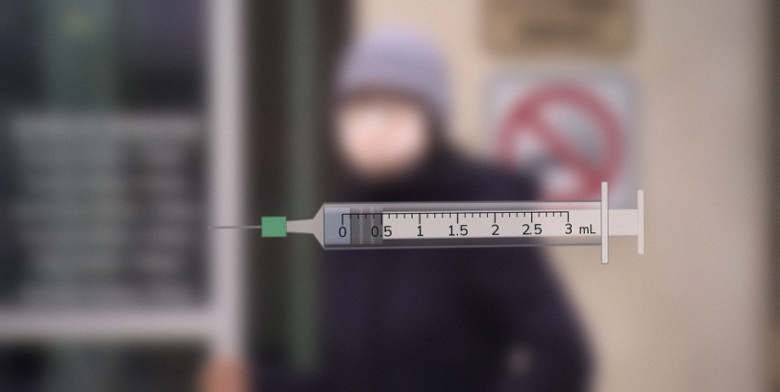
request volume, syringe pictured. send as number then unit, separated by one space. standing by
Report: 0.1 mL
